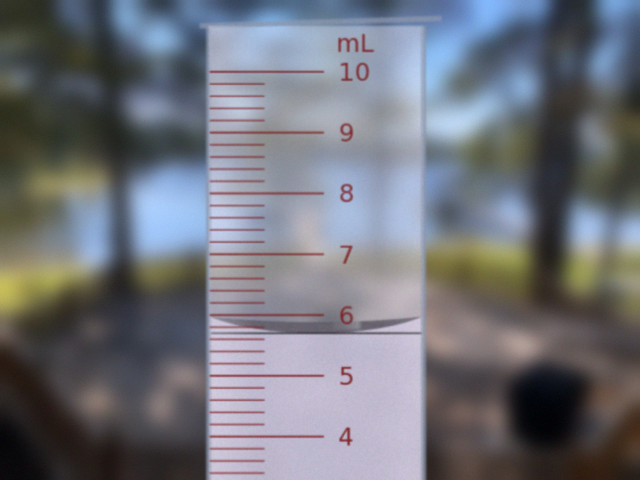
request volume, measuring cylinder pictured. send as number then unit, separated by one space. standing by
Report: 5.7 mL
